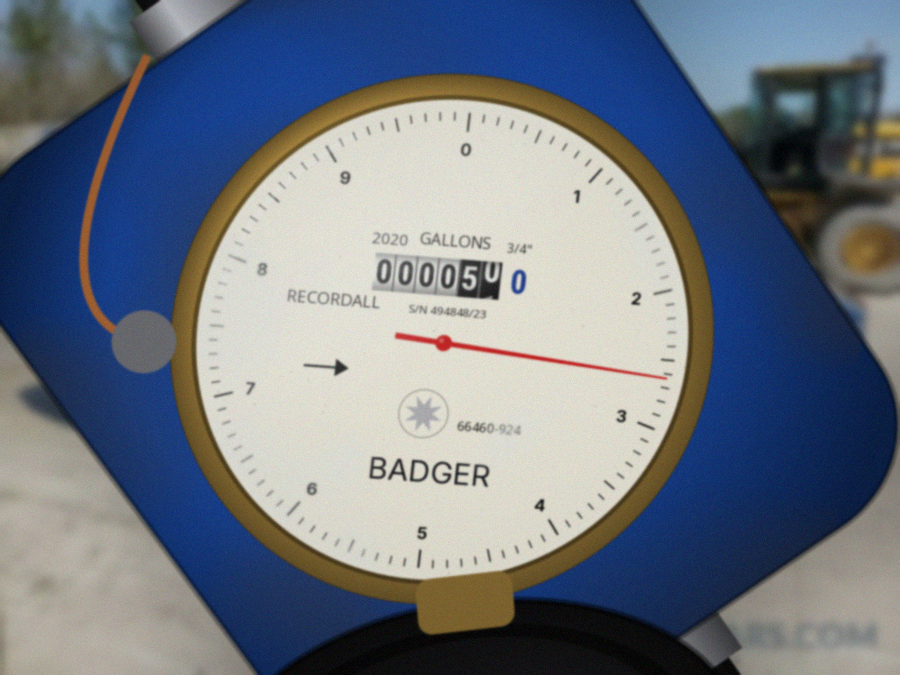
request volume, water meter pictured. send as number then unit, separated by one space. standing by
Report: 502.6 gal
